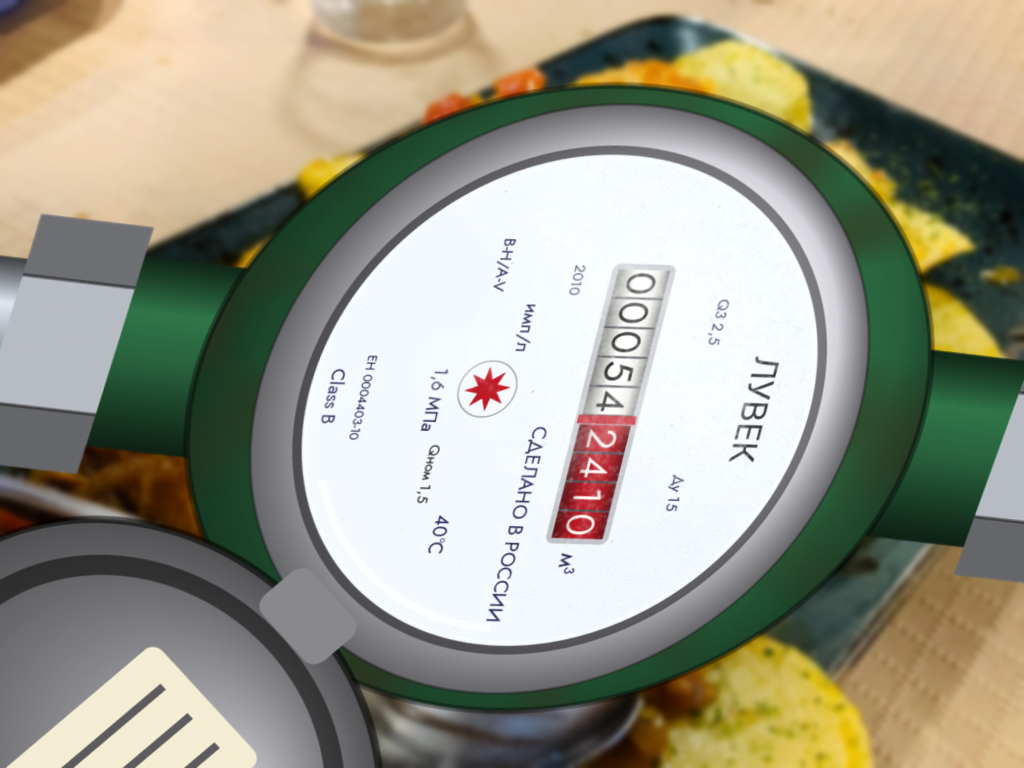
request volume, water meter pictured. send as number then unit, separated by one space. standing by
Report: 54.2410 m³
